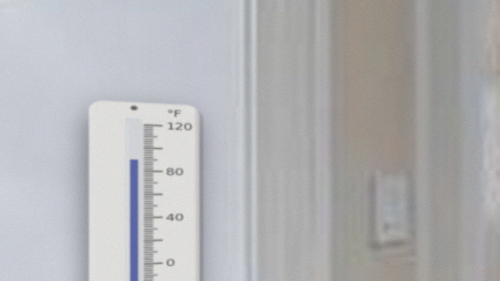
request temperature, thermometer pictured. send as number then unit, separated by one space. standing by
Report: 90 °F
